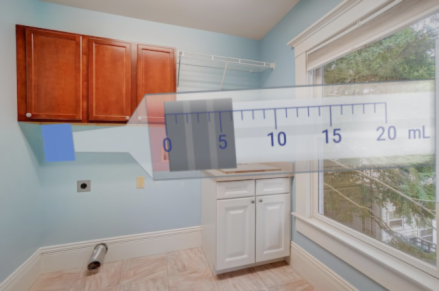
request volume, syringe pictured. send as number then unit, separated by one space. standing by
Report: 0 mL
